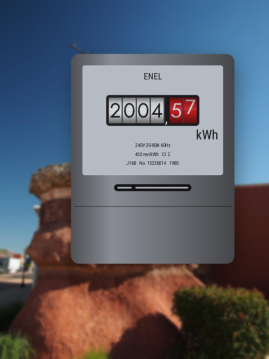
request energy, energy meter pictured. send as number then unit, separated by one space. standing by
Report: 2004.57 kWh
